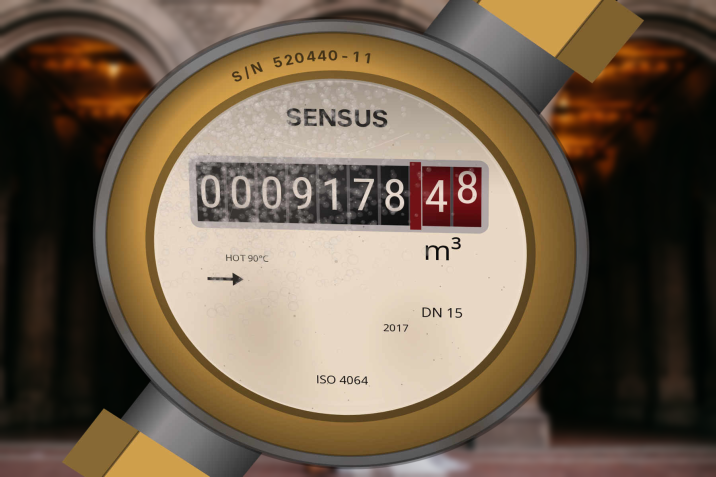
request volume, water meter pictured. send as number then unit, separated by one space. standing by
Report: 9178.48 m³
